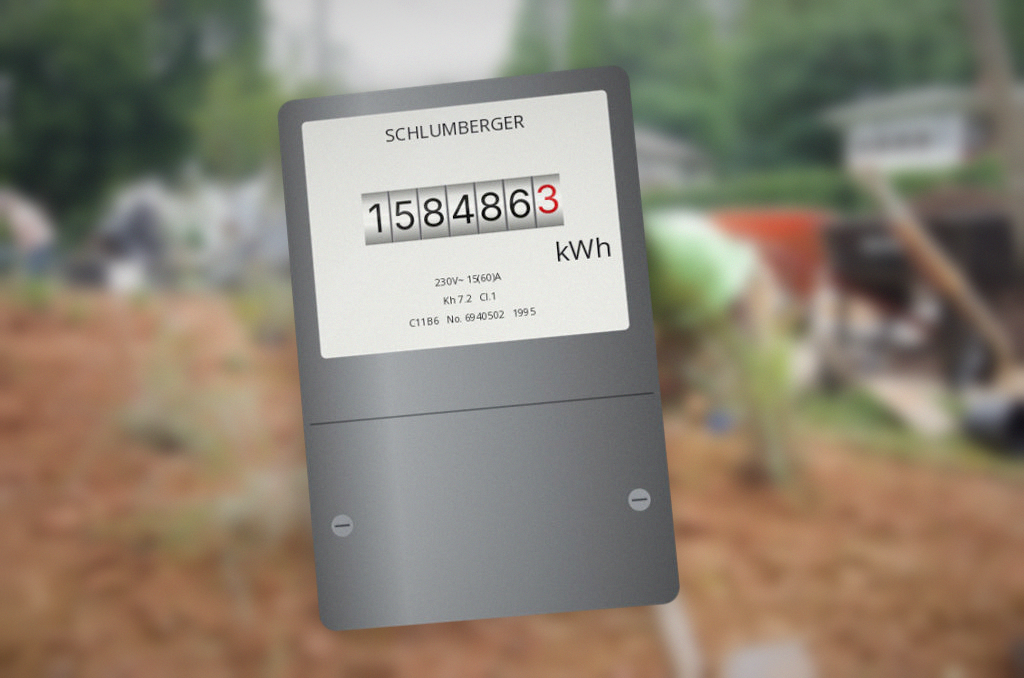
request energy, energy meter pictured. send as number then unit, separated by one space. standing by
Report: 158486.3 kWh
